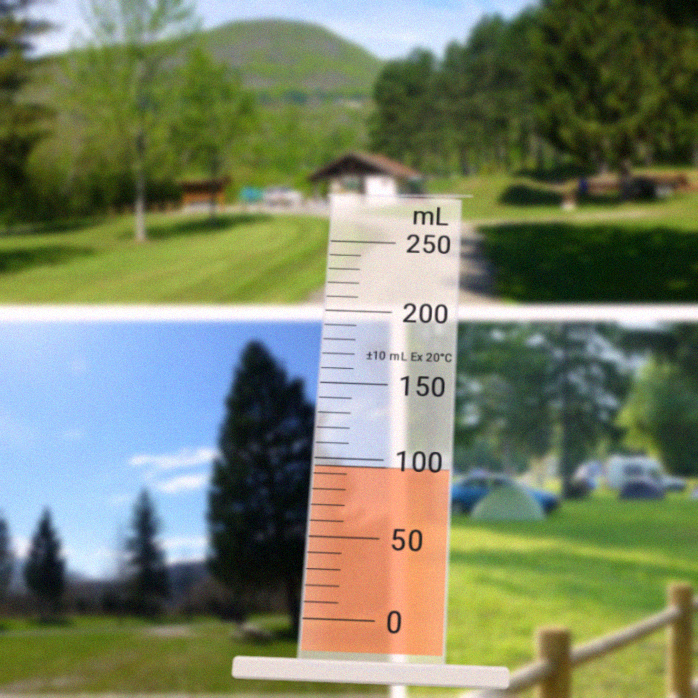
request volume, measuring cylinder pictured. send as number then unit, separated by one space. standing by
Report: 95 mL
